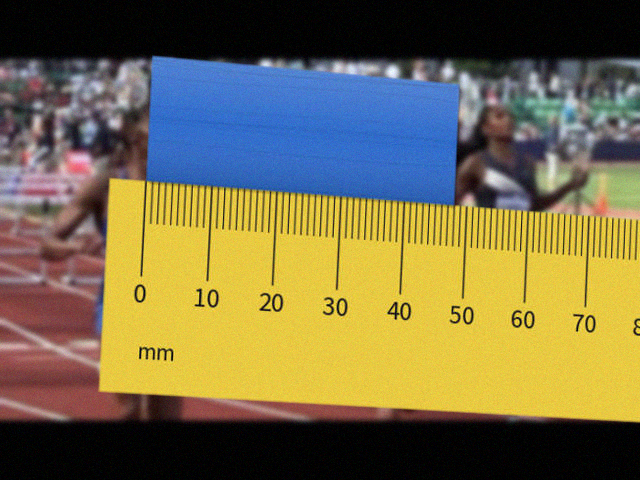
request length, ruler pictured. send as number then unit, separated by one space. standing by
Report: 48 mm
